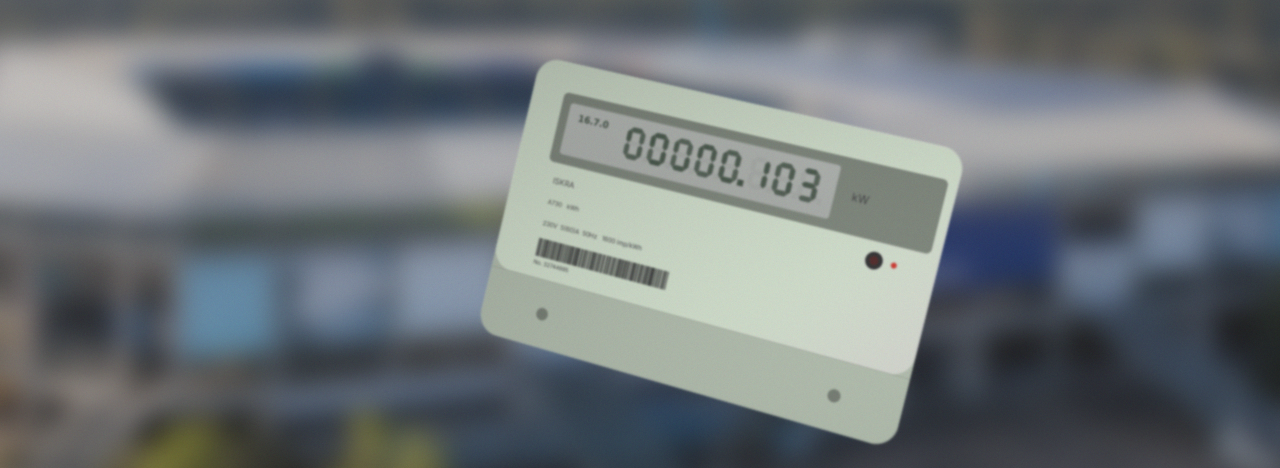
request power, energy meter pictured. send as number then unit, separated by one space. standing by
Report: 0.103 kW
